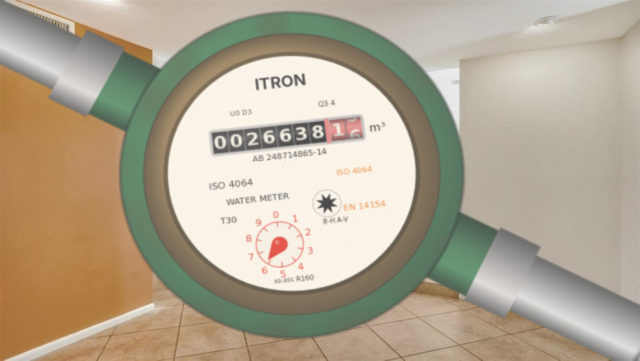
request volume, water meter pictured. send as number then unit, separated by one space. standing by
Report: 26638.156 m³
